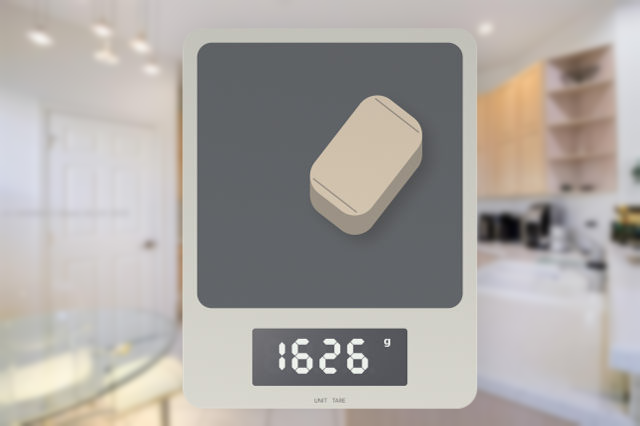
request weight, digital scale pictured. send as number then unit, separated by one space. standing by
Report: 1626 g
